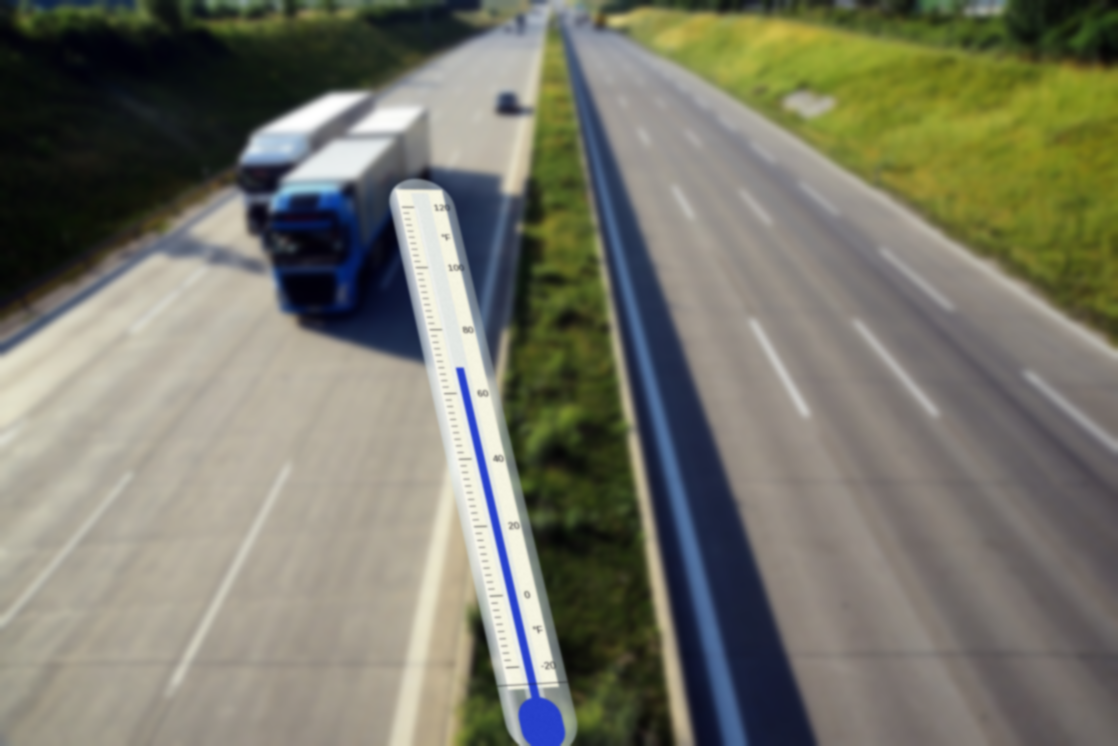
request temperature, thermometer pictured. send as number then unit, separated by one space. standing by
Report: 68 °F
